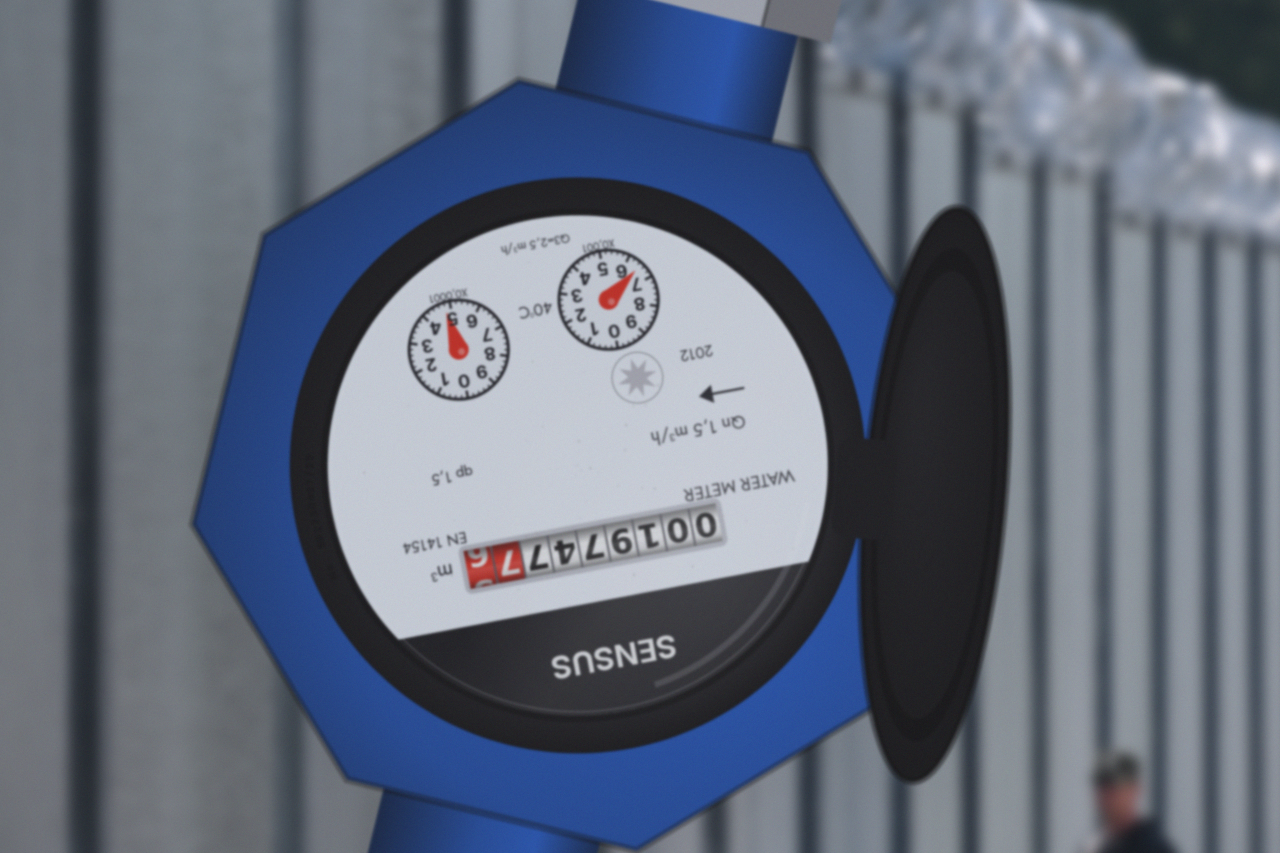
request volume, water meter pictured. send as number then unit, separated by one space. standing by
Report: 19747.7564 m³
